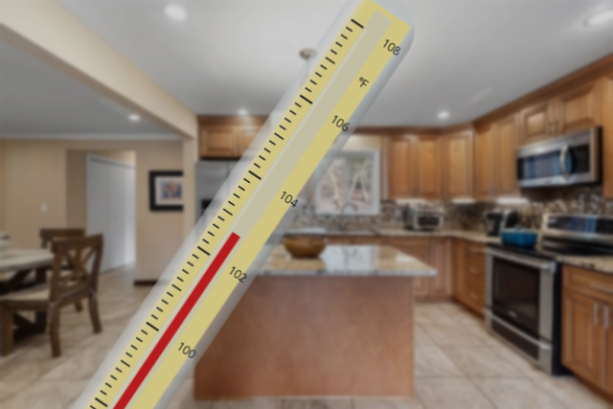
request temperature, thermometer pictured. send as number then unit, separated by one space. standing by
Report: 102.7 °F
